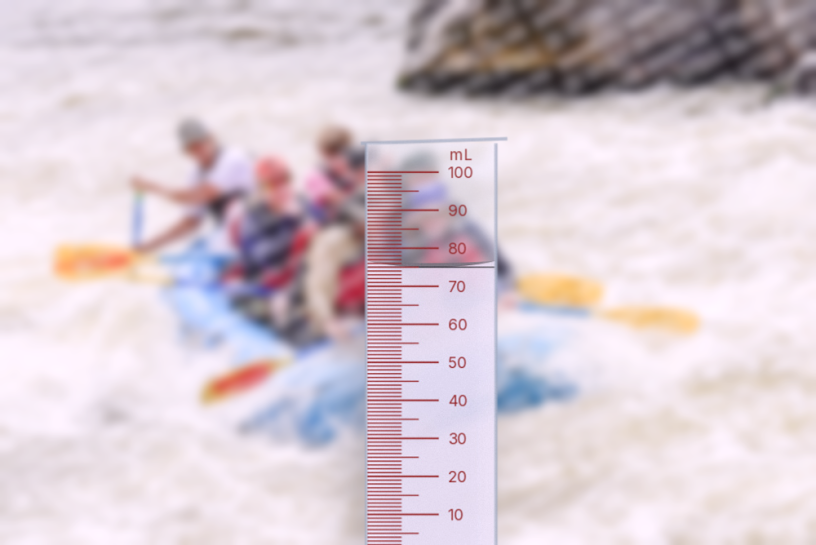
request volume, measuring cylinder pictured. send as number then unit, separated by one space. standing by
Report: 75 mL
